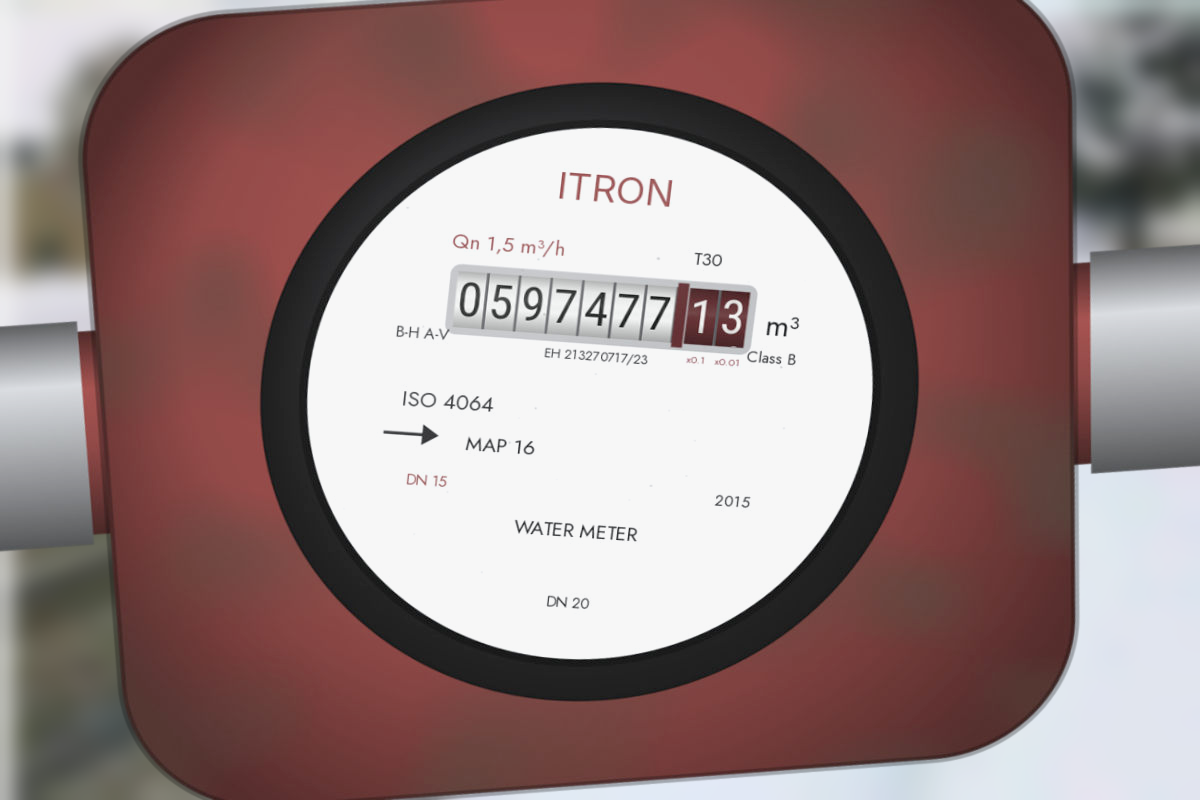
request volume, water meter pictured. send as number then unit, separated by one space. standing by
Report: 597477.13 m³
